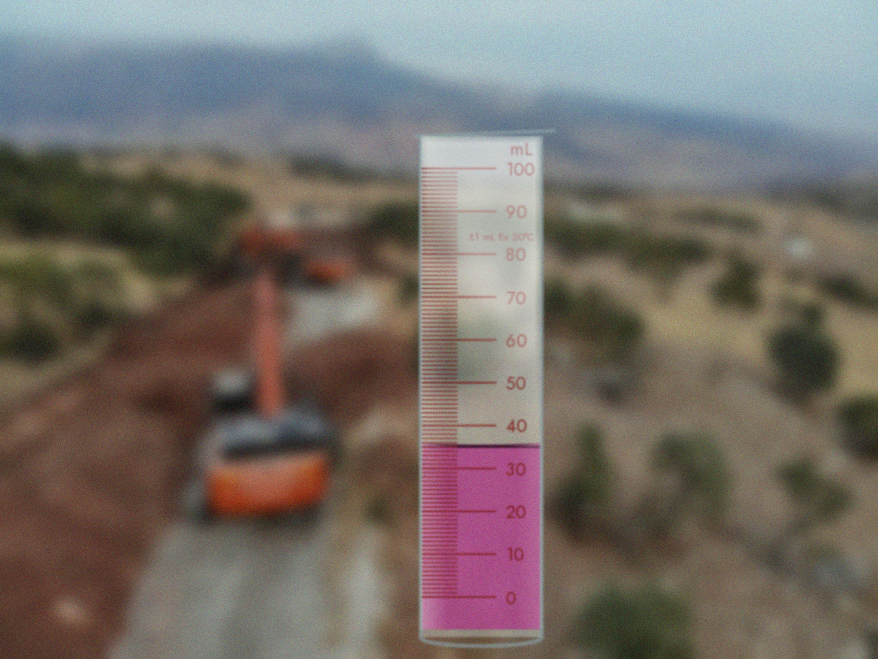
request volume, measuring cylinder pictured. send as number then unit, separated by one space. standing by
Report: 35 mL
